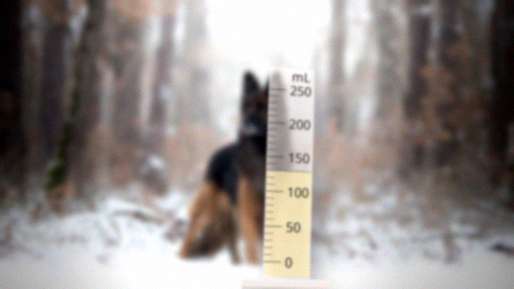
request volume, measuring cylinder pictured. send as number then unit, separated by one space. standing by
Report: 130 mL
